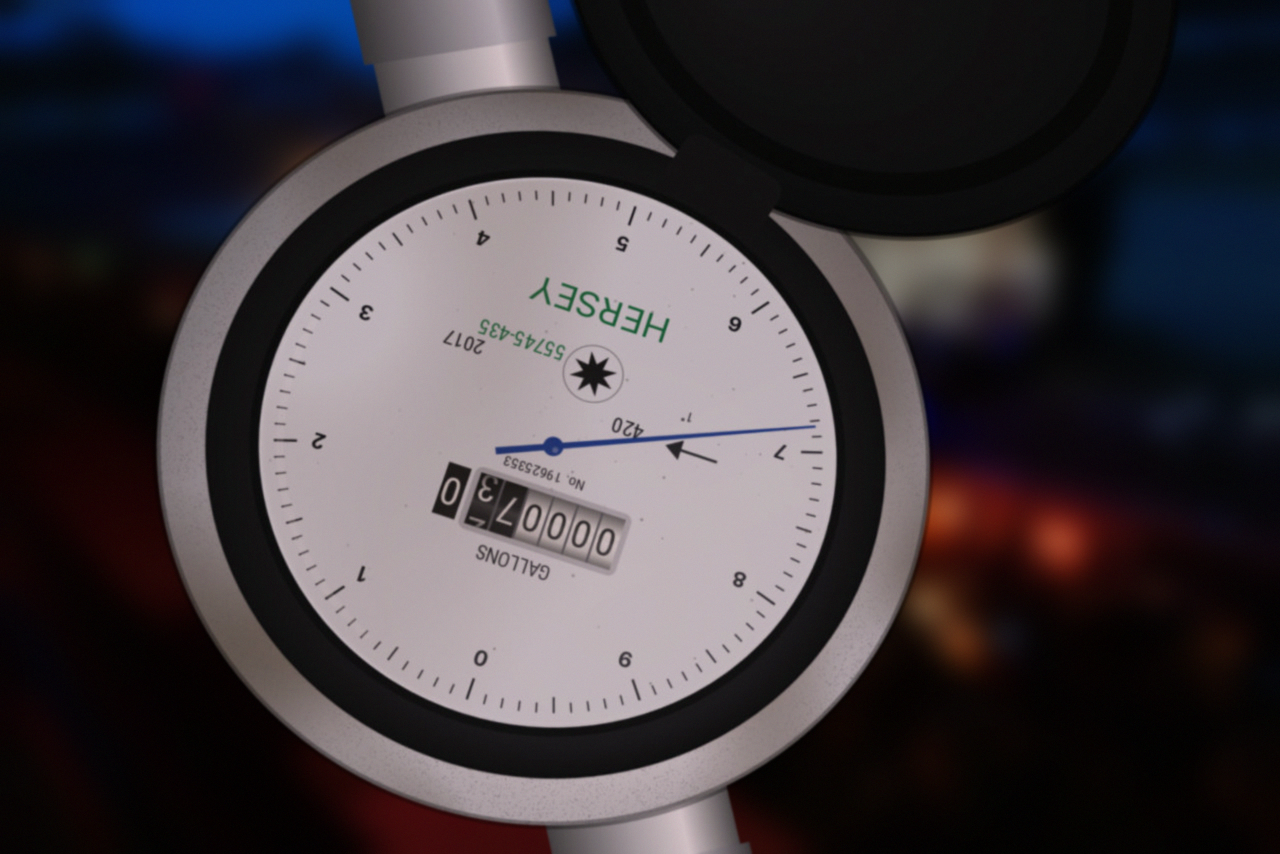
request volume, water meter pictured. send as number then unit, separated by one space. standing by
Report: 726.8 gal
